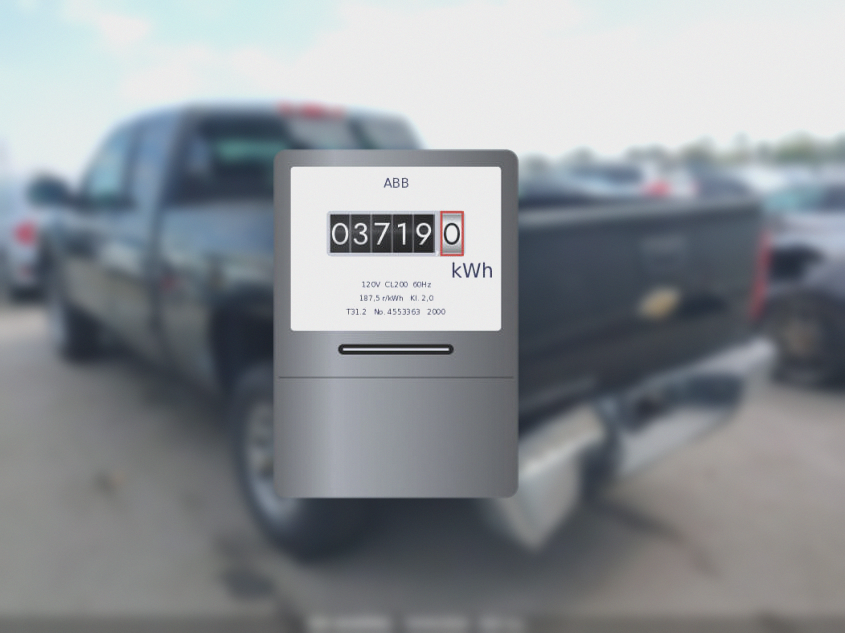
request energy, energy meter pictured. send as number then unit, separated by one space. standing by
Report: 3719.0 kWh
